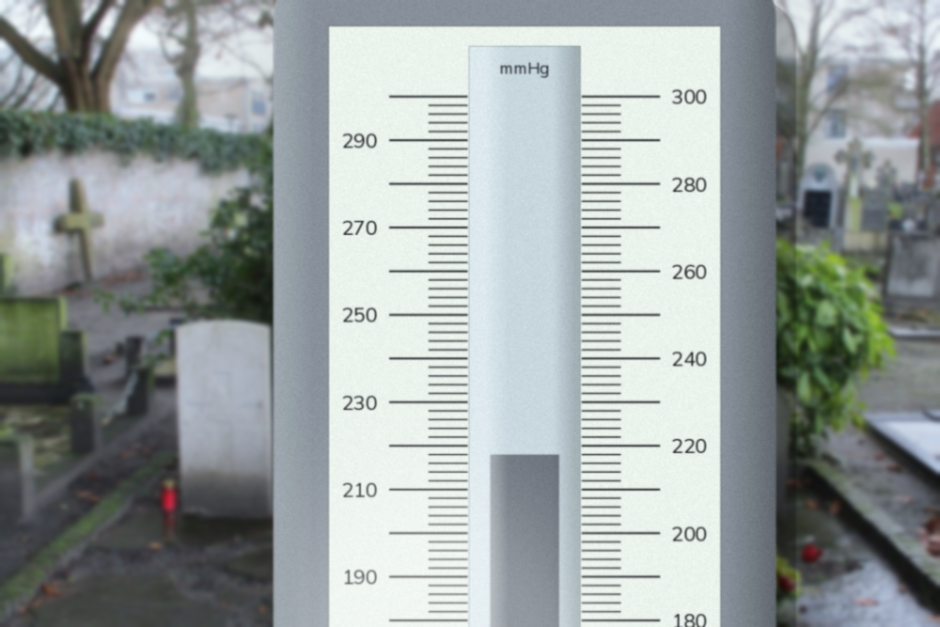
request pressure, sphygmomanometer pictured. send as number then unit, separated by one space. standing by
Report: 218 mmHg
